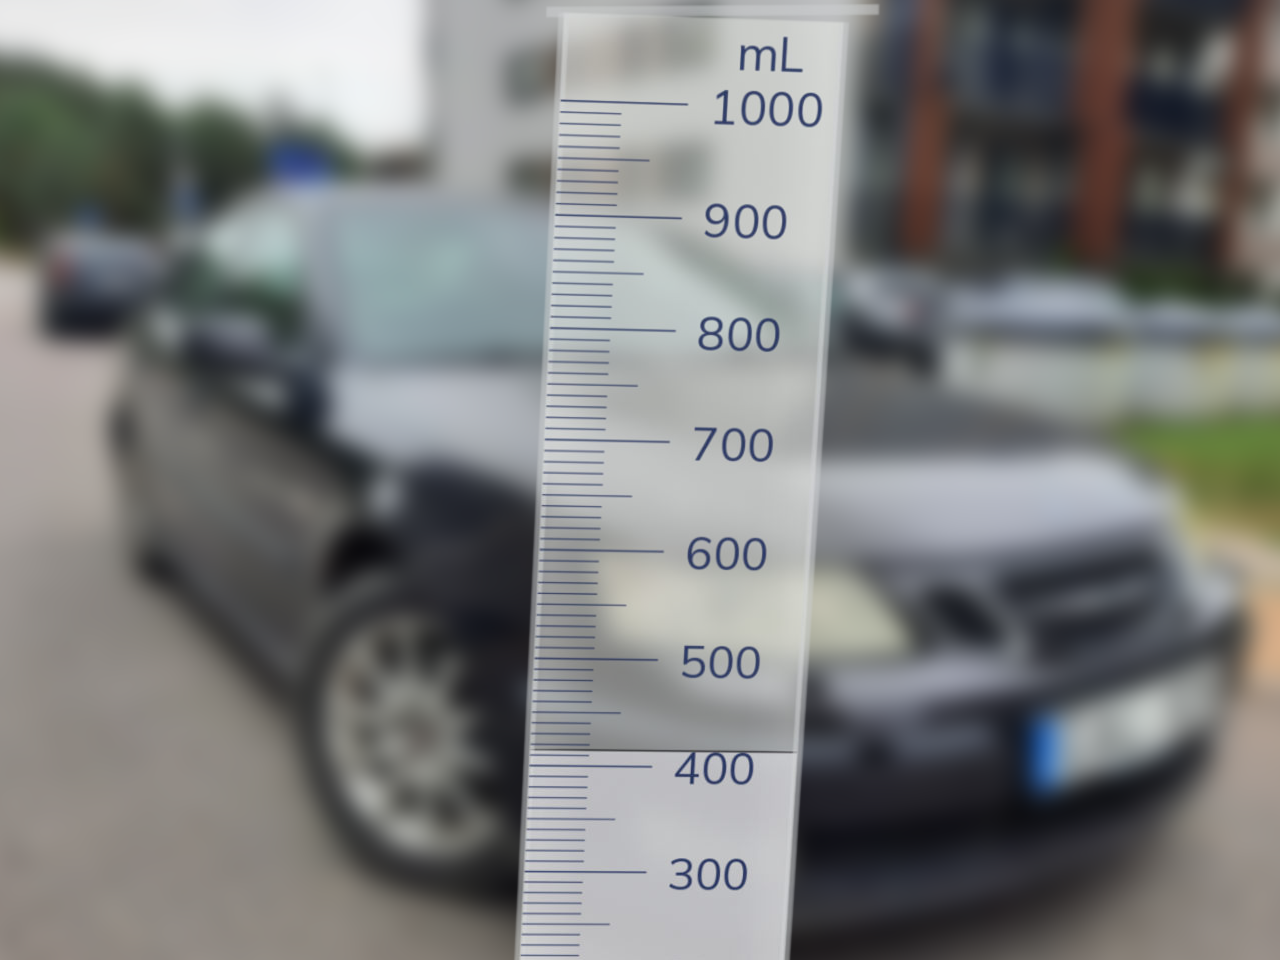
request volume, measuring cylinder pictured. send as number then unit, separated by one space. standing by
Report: 415 mL
